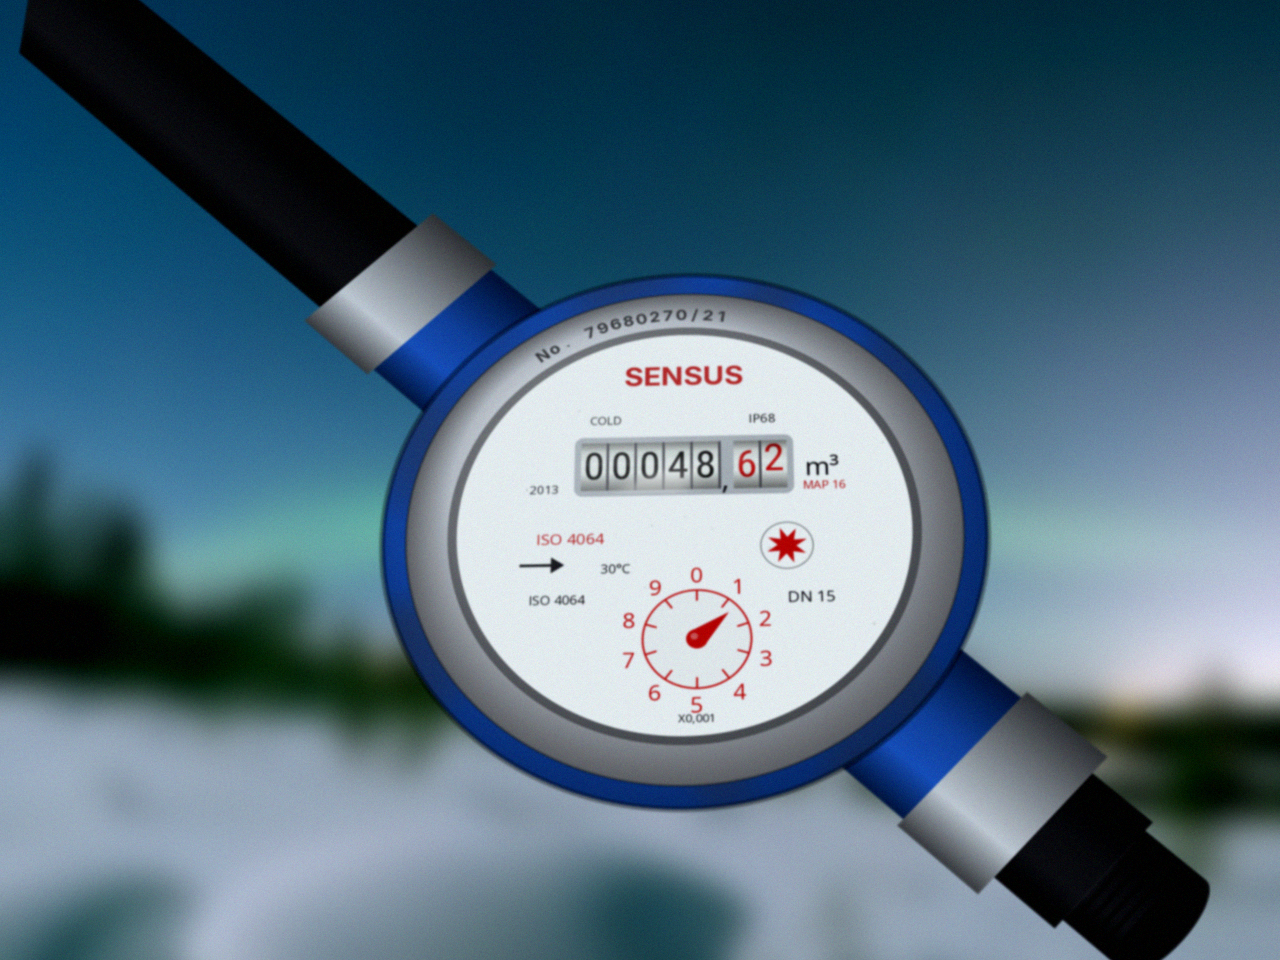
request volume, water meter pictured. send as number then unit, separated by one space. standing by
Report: 48.621 m³
